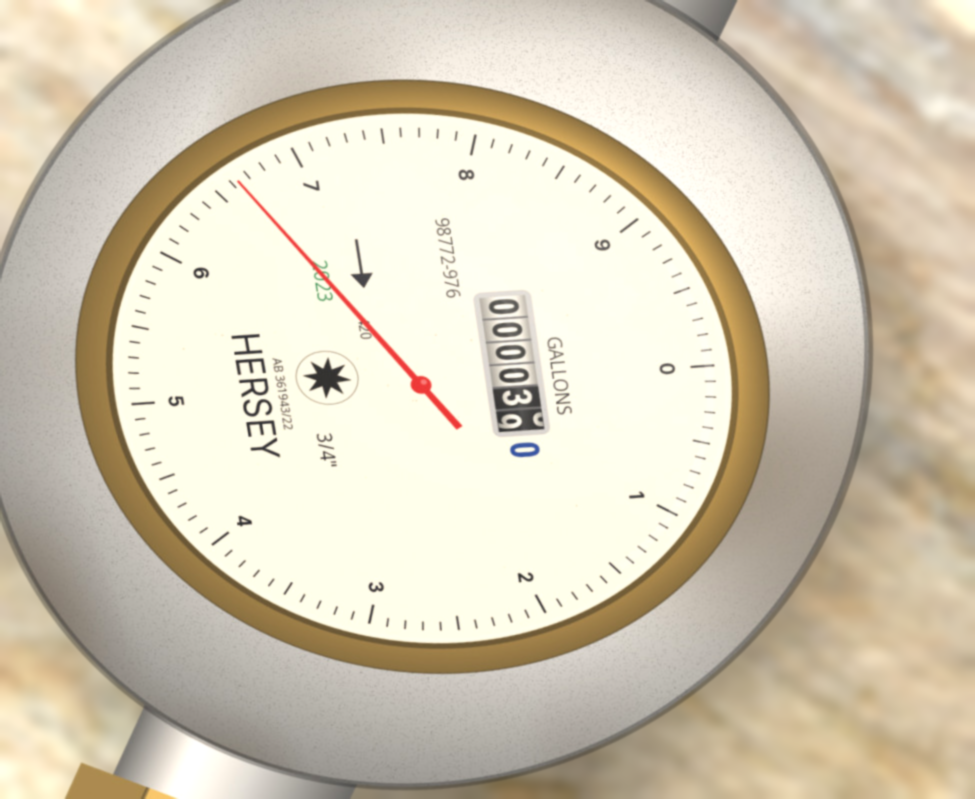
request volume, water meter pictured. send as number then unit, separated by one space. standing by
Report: 386.6 gal
